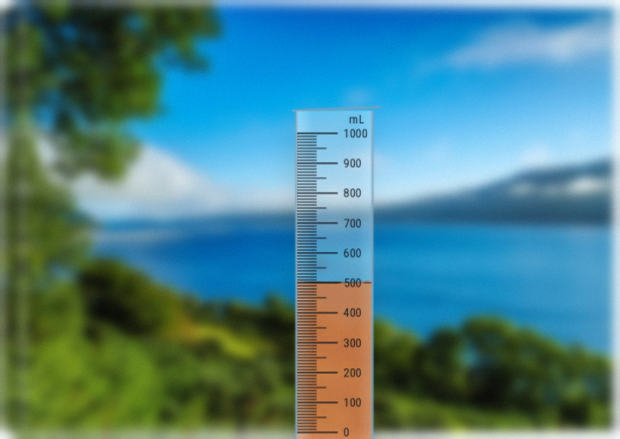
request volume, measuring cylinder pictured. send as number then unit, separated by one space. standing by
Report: 500 mL
